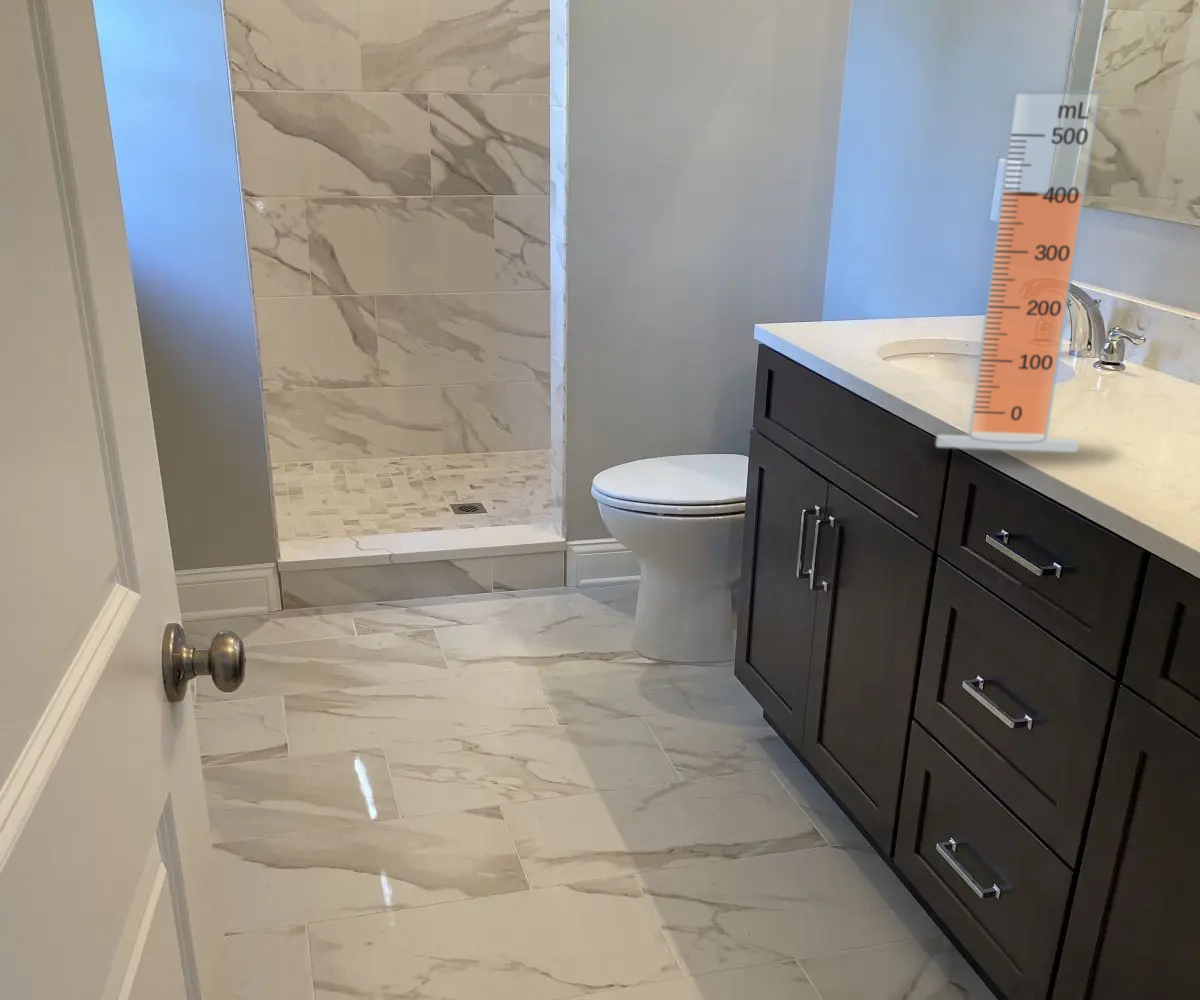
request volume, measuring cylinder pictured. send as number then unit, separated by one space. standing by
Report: 400 mL
